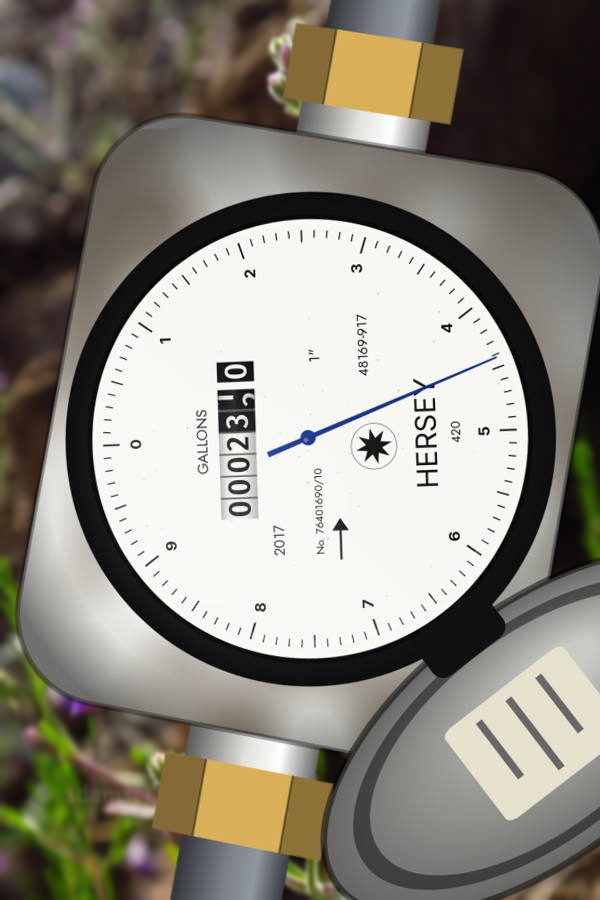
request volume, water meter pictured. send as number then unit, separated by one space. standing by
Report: 2314.4 gal
